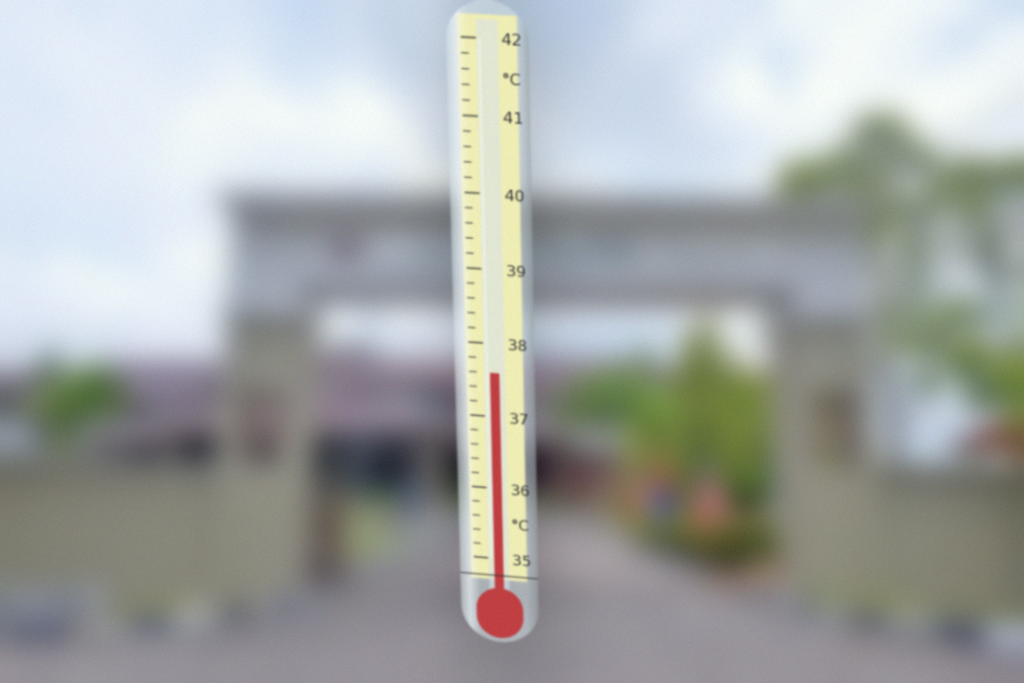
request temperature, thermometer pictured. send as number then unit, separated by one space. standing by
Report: 37.6 °C
